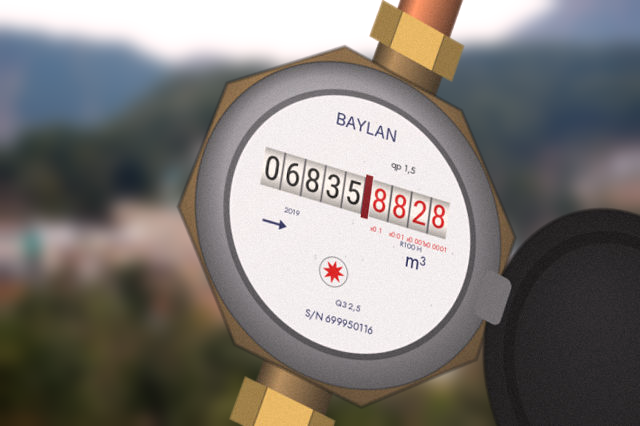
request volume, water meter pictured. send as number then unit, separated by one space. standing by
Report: 6835.8828 m³
